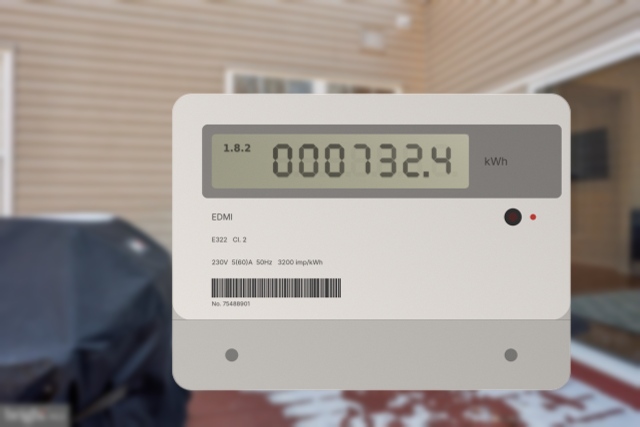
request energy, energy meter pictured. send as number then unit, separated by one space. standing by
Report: 732.4 kWh
